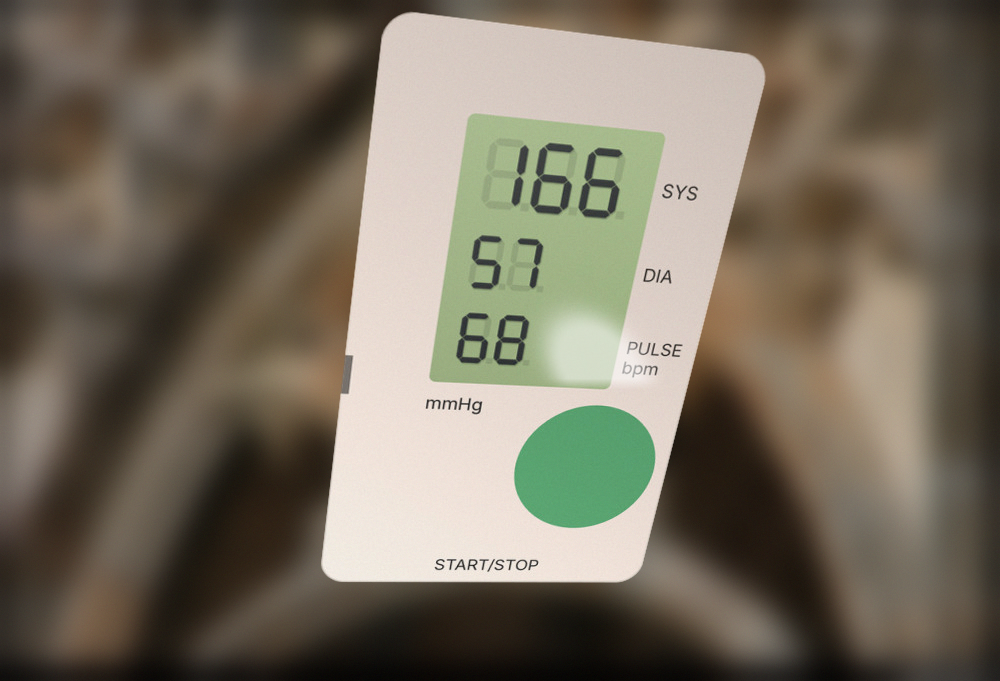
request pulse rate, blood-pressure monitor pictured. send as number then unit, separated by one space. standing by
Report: 68 bpm
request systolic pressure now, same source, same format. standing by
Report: 166 mmHg
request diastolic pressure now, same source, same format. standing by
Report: 57 mmHg
